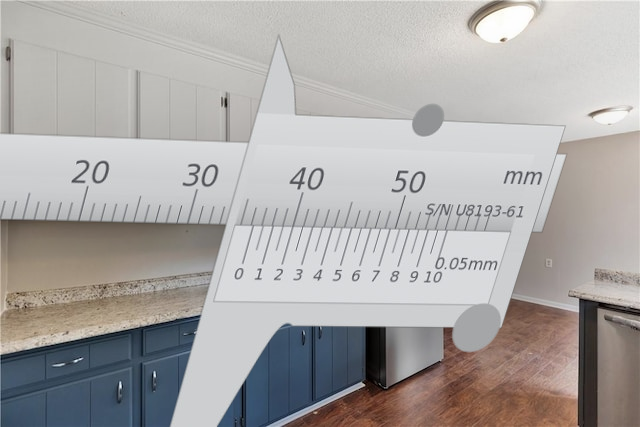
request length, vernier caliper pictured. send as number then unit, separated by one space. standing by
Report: 36.2 mm
